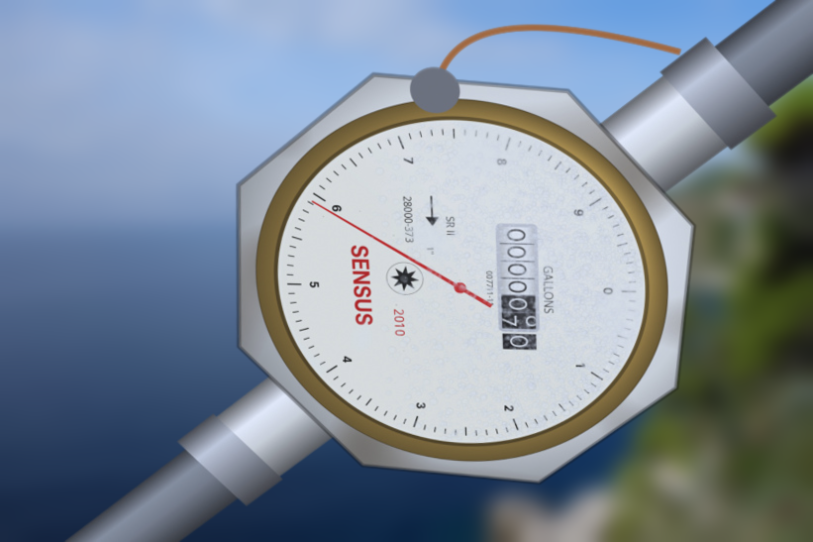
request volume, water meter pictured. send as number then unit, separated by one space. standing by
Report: 65.9 gal
